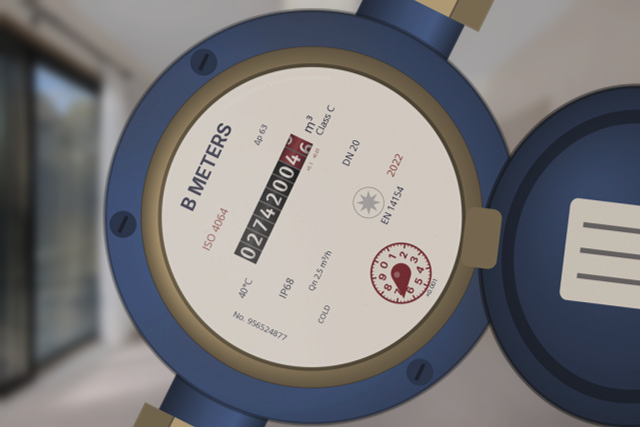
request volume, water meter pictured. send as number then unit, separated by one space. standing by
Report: 274200.456 m³
